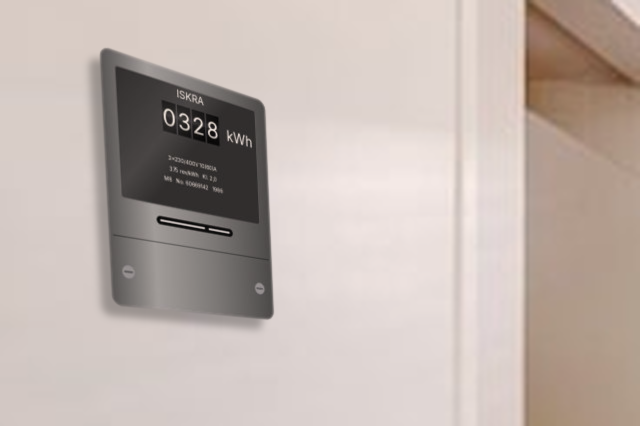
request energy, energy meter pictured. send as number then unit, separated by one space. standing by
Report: 328 kWh
